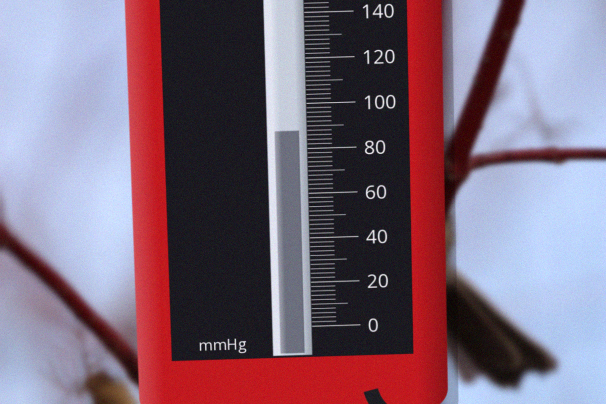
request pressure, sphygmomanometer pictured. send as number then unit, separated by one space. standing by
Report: 88 mmHg
